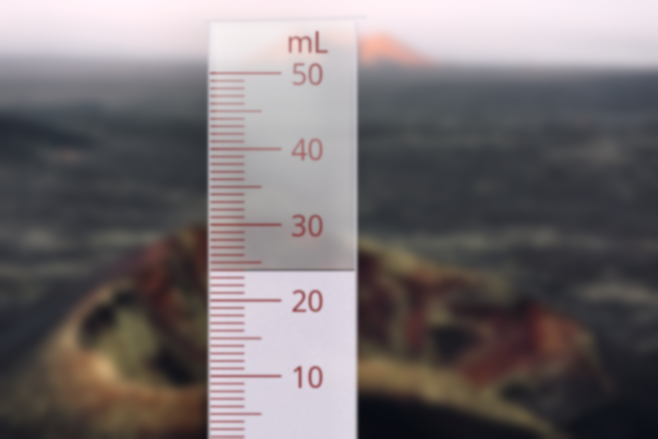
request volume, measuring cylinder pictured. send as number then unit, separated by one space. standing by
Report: 24 mL
